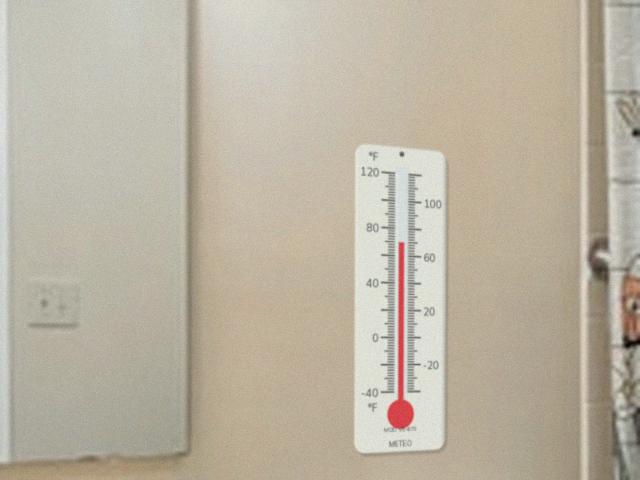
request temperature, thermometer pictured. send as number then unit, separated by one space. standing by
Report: 70 °F
